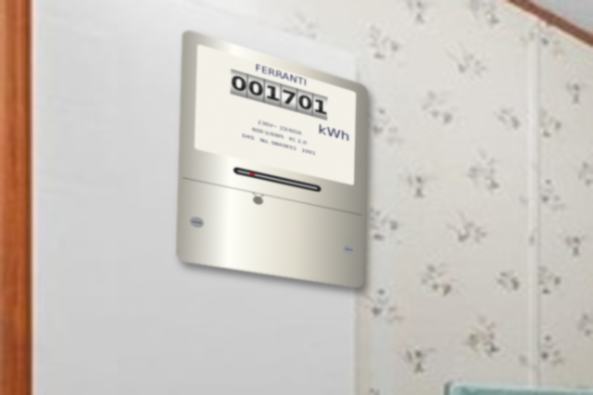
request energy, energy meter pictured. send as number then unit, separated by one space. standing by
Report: 1701 kWh
